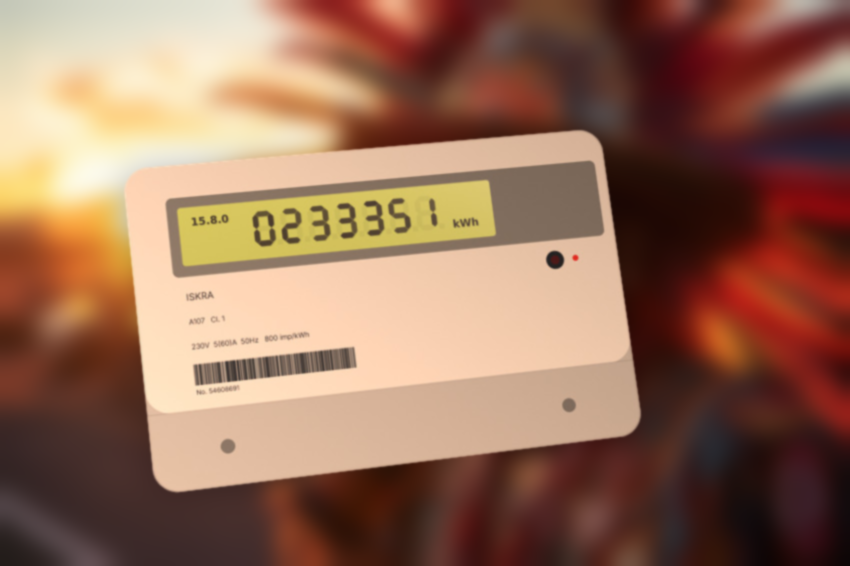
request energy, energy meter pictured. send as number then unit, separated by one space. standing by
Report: 233351 kWh
